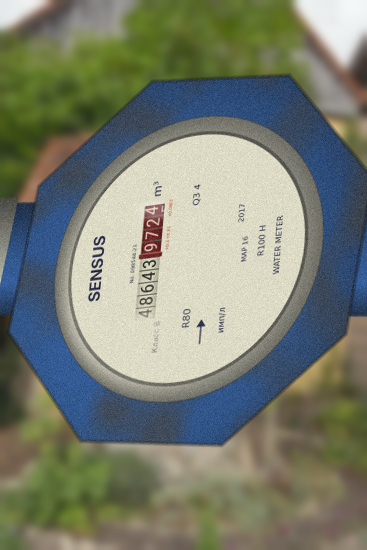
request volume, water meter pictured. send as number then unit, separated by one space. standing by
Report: 48643.9724 m³
